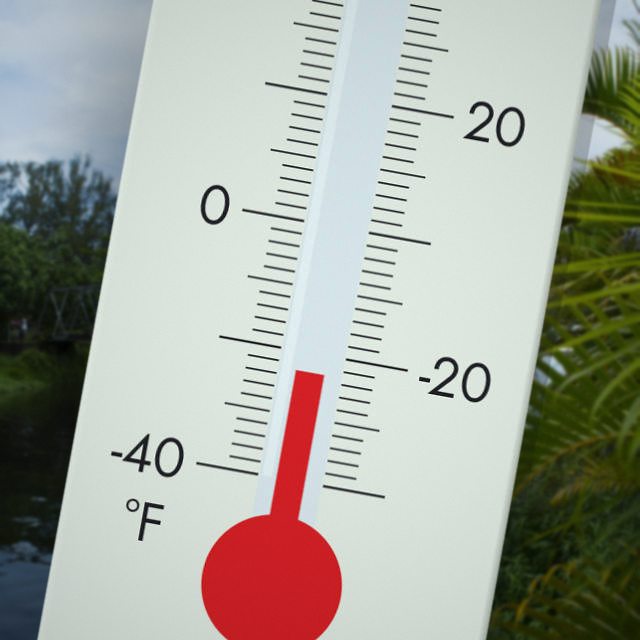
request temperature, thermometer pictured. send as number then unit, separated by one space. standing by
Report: -23 °F
